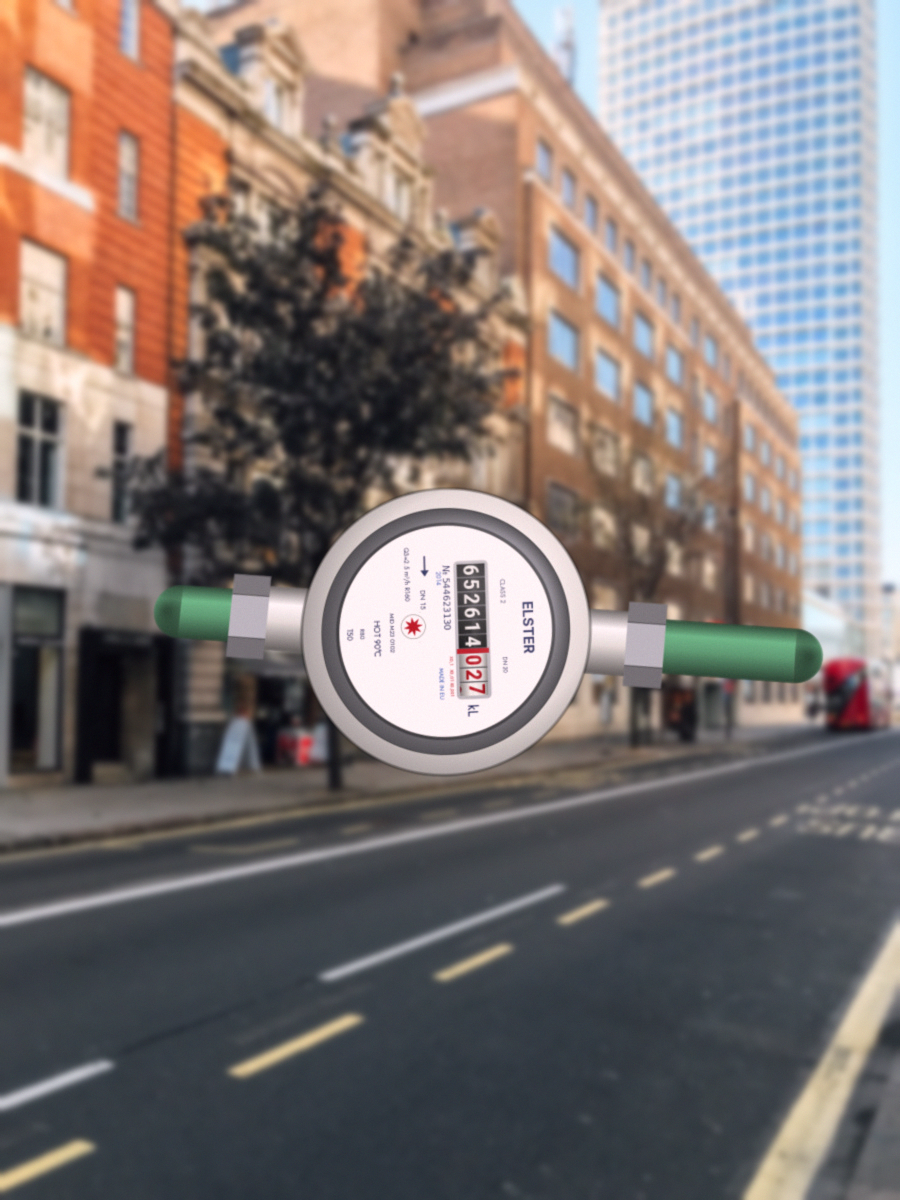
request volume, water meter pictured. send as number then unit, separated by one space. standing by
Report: 652614.027 kL
